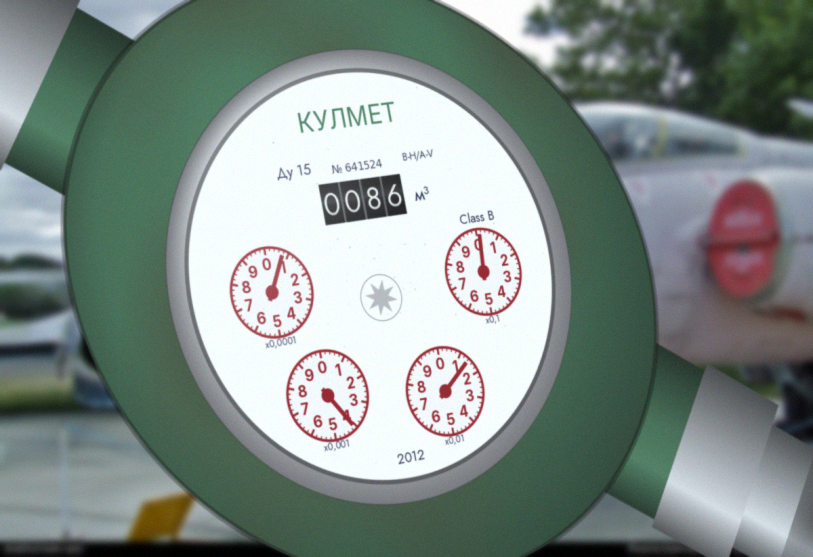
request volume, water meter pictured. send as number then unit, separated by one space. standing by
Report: 86.0140 m³
